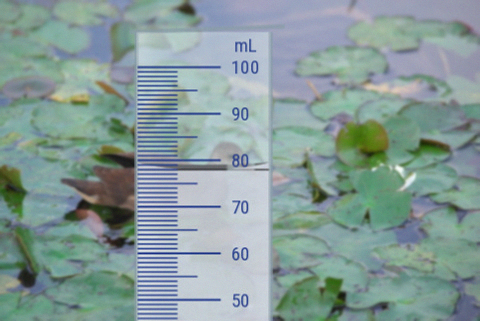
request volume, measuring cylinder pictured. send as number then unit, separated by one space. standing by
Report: 78 mL
